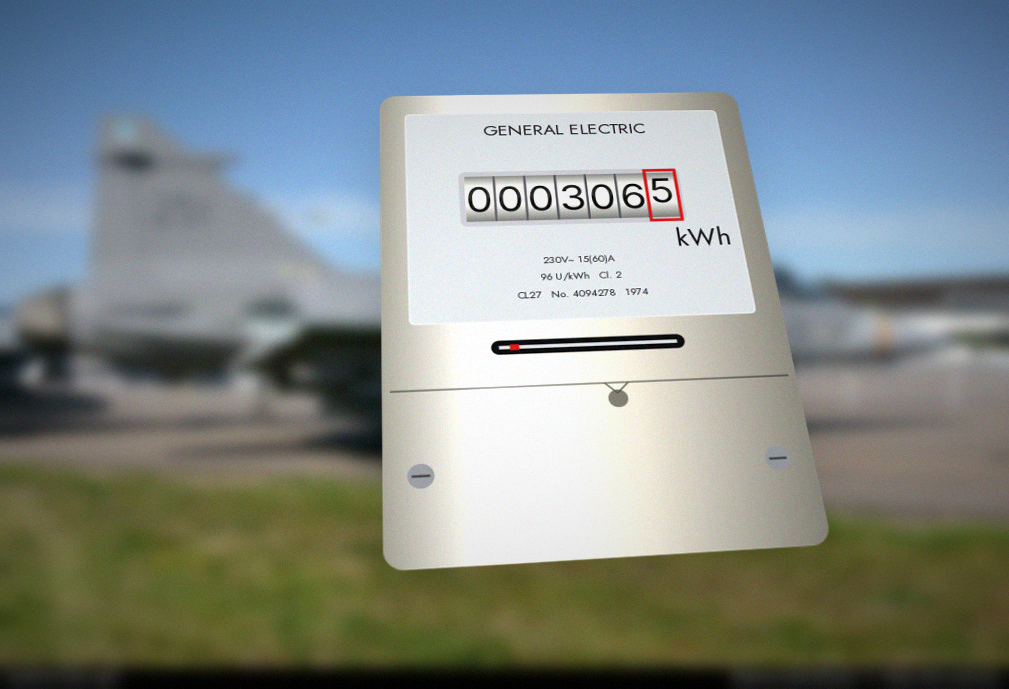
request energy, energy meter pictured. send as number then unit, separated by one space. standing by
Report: 306.5 kWh
